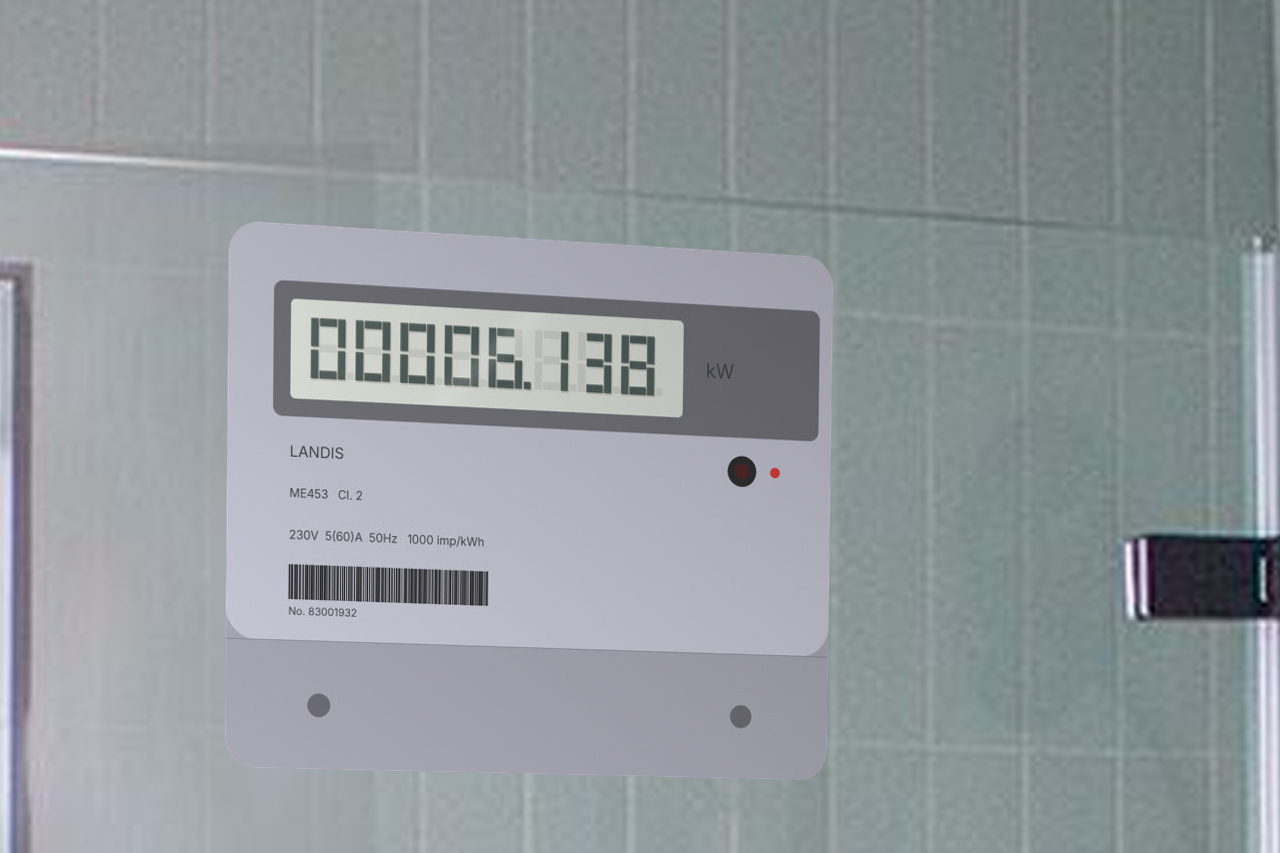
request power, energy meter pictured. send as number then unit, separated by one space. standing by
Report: 6.138 kW
